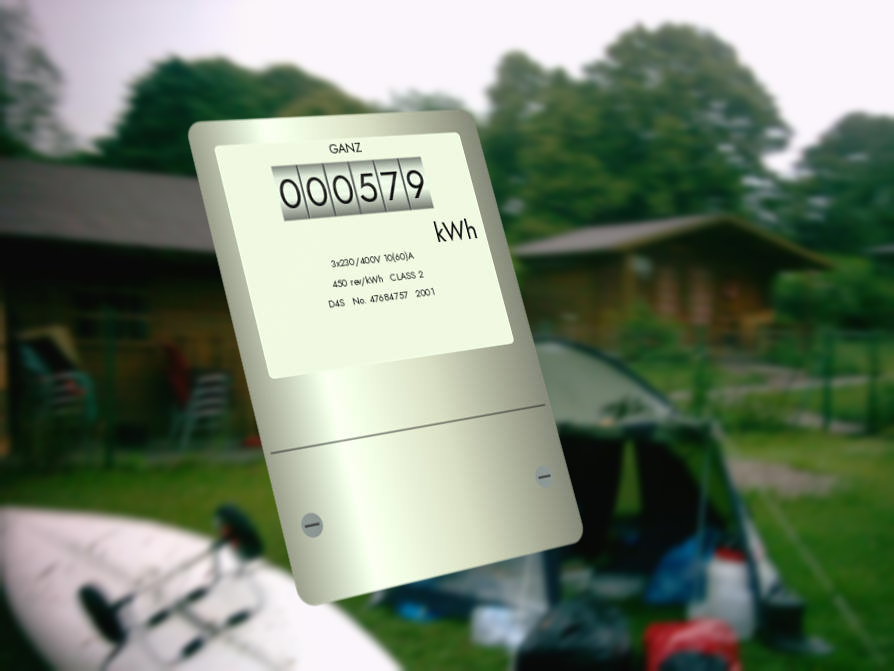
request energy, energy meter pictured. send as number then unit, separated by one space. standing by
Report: 579 kWh
